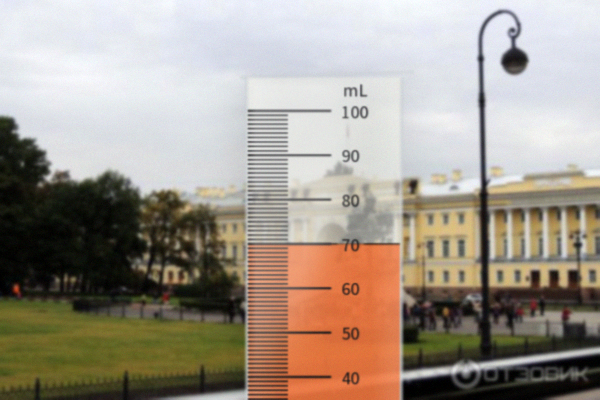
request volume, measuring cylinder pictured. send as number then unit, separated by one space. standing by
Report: 70 mL
